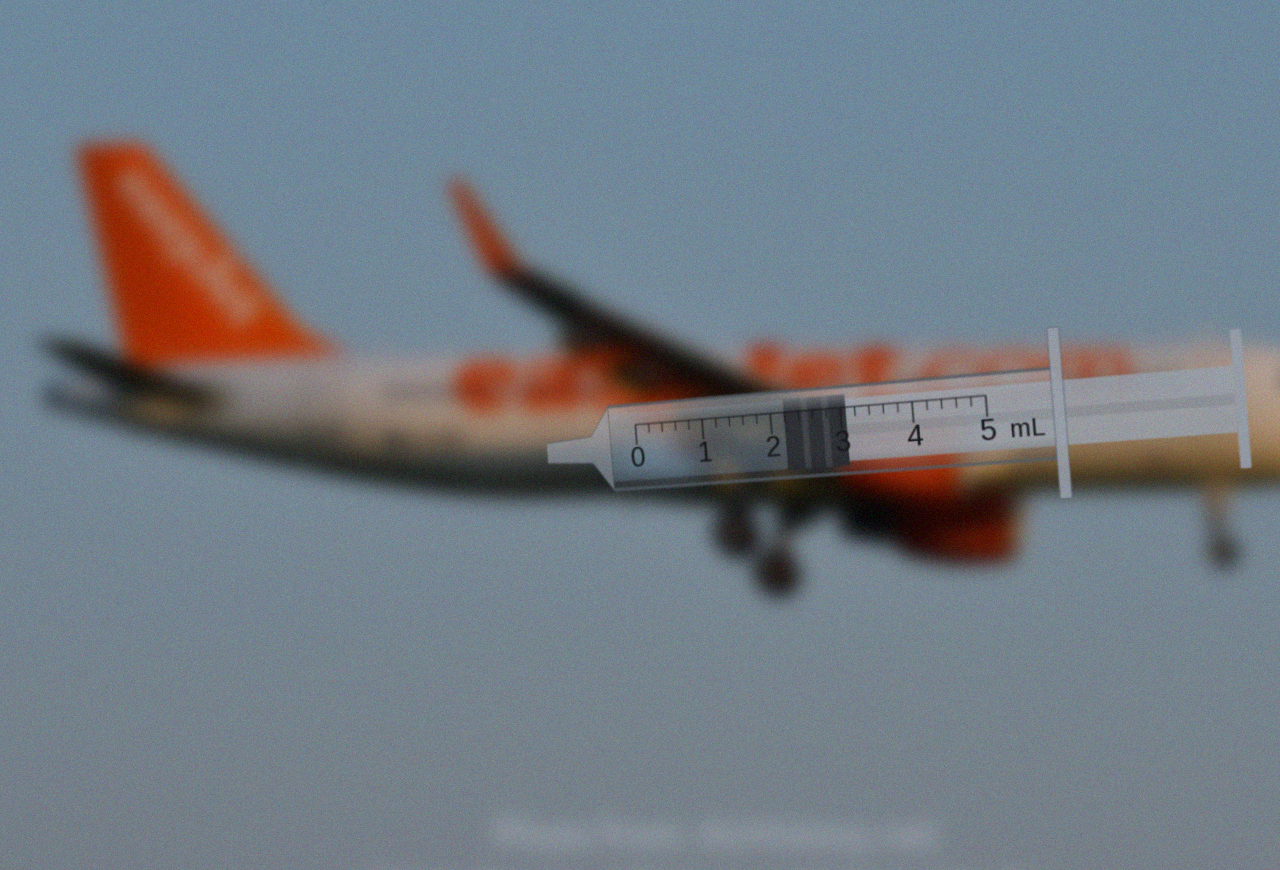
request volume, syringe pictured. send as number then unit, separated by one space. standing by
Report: 2.2 mL
